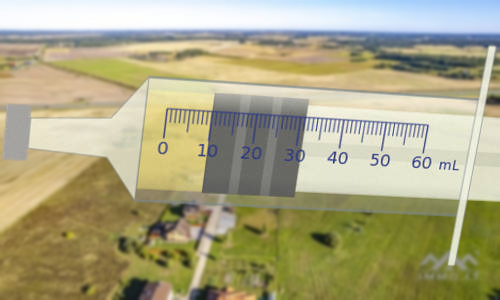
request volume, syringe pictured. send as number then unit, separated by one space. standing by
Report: 10 mL
